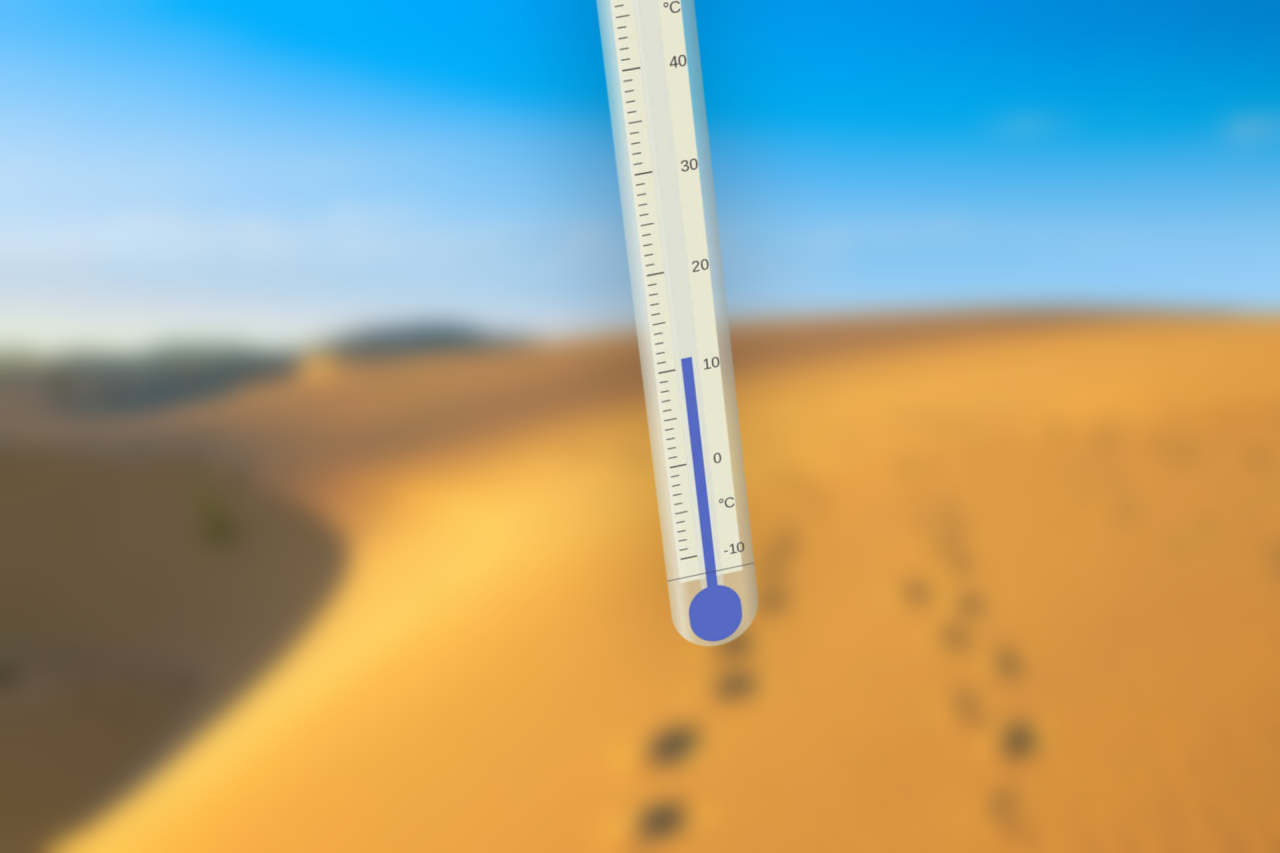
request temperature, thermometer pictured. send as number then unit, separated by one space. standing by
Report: 11 °C
